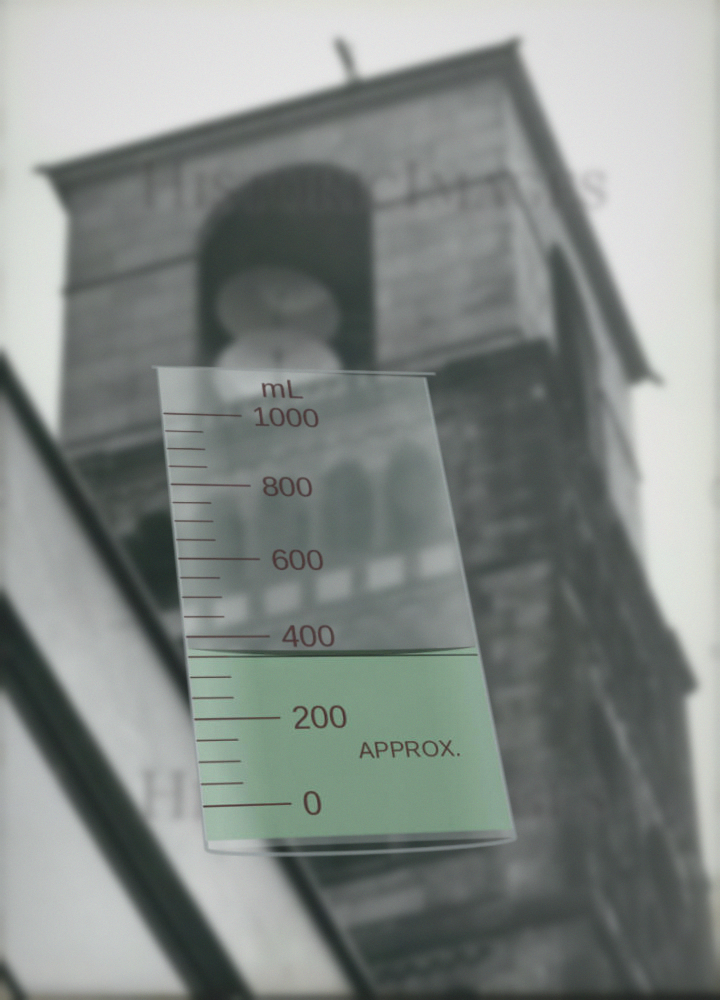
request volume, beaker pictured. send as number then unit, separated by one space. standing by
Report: 350 mL
